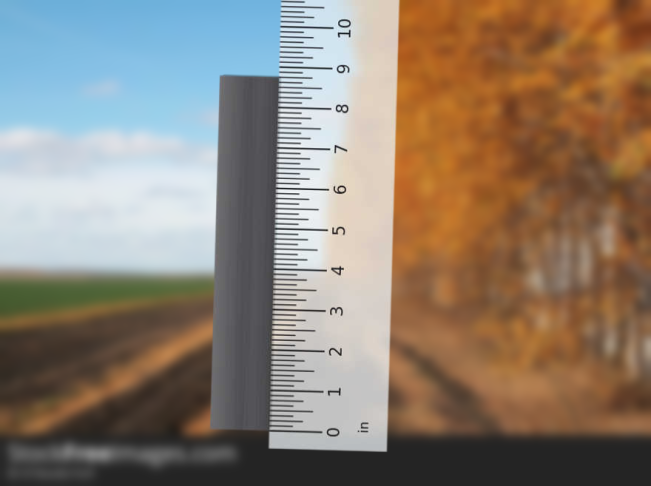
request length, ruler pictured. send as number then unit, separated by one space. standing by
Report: 8.75 in
